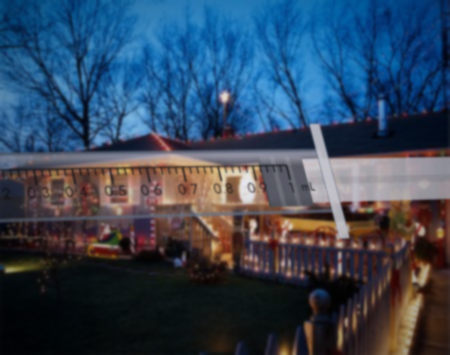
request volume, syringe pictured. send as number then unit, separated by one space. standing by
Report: 0.92 mL
